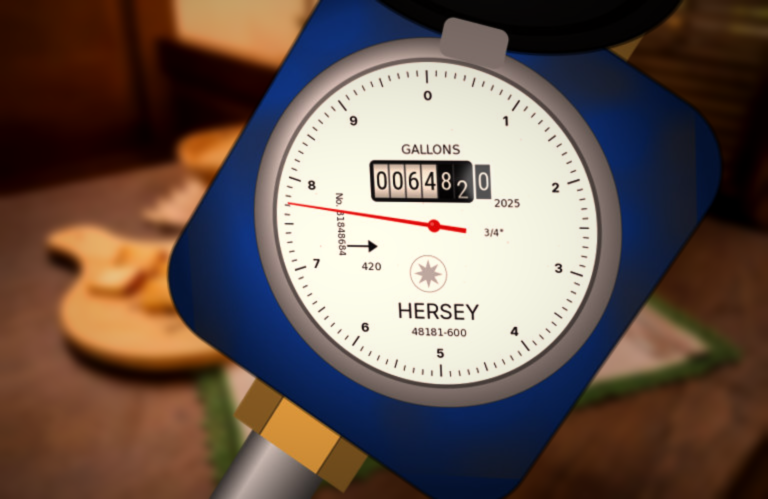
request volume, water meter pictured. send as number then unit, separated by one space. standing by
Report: 64817.7 gal
